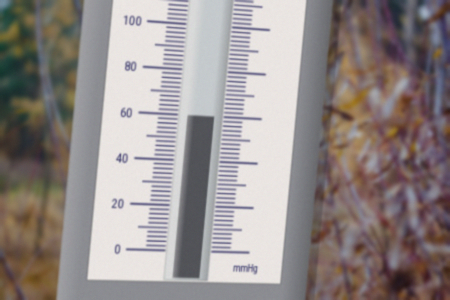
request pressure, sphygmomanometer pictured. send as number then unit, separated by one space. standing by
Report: 60 mmHg
